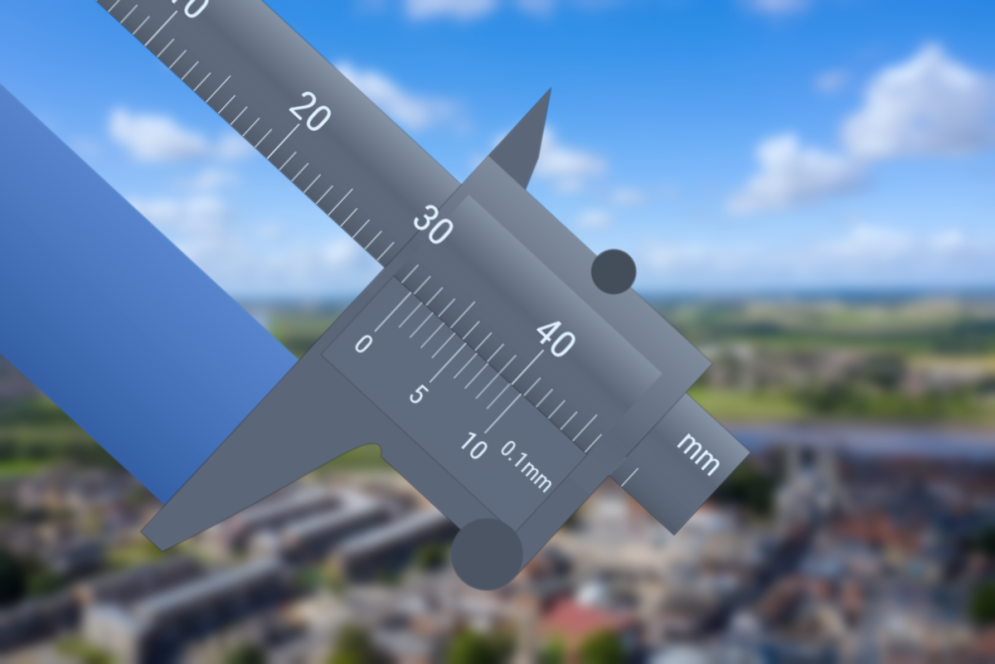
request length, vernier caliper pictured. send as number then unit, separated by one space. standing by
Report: 31.8 mm
